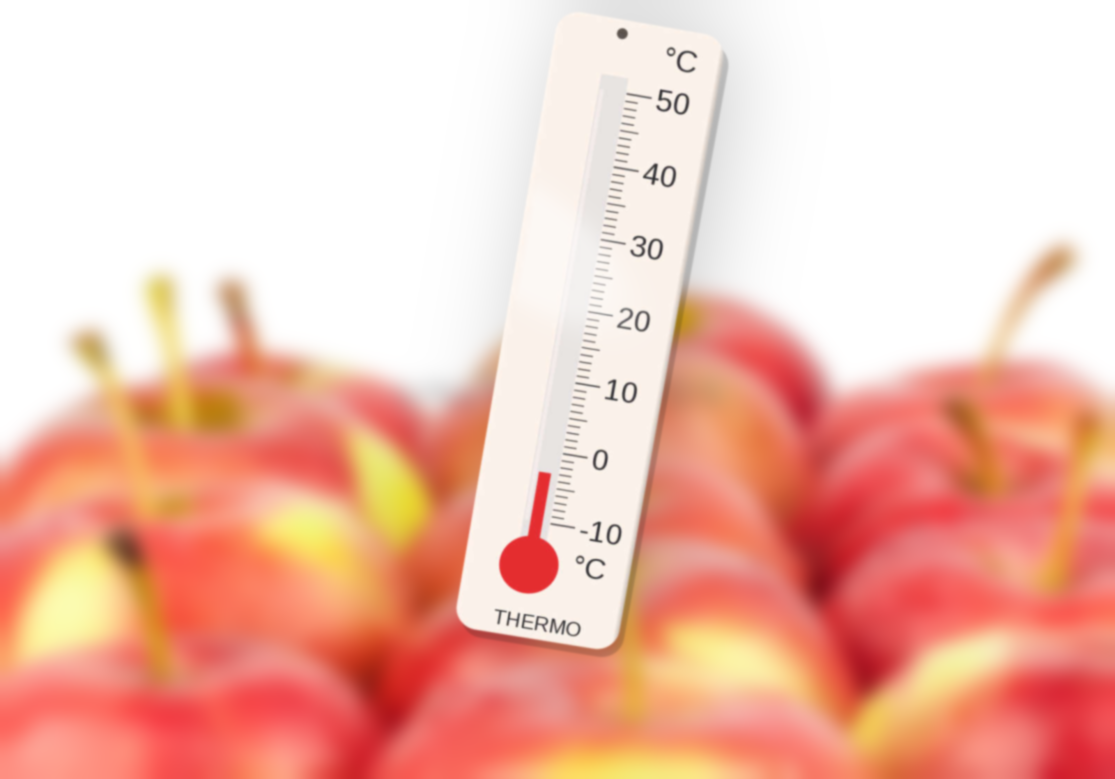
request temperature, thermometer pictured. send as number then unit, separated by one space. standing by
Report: -3 °C
